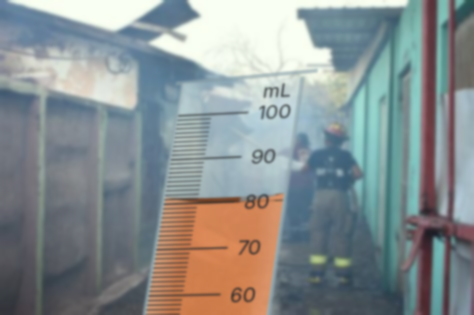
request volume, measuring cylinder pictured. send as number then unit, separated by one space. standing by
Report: 80 mL
